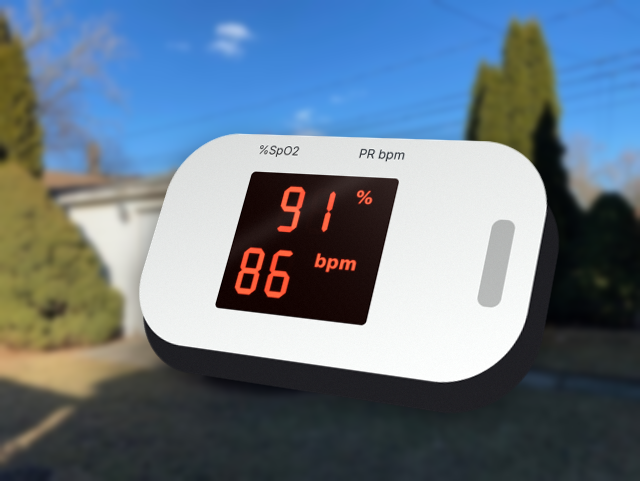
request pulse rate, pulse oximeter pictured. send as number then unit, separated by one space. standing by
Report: 86 bpm
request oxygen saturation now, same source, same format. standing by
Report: 91 %
